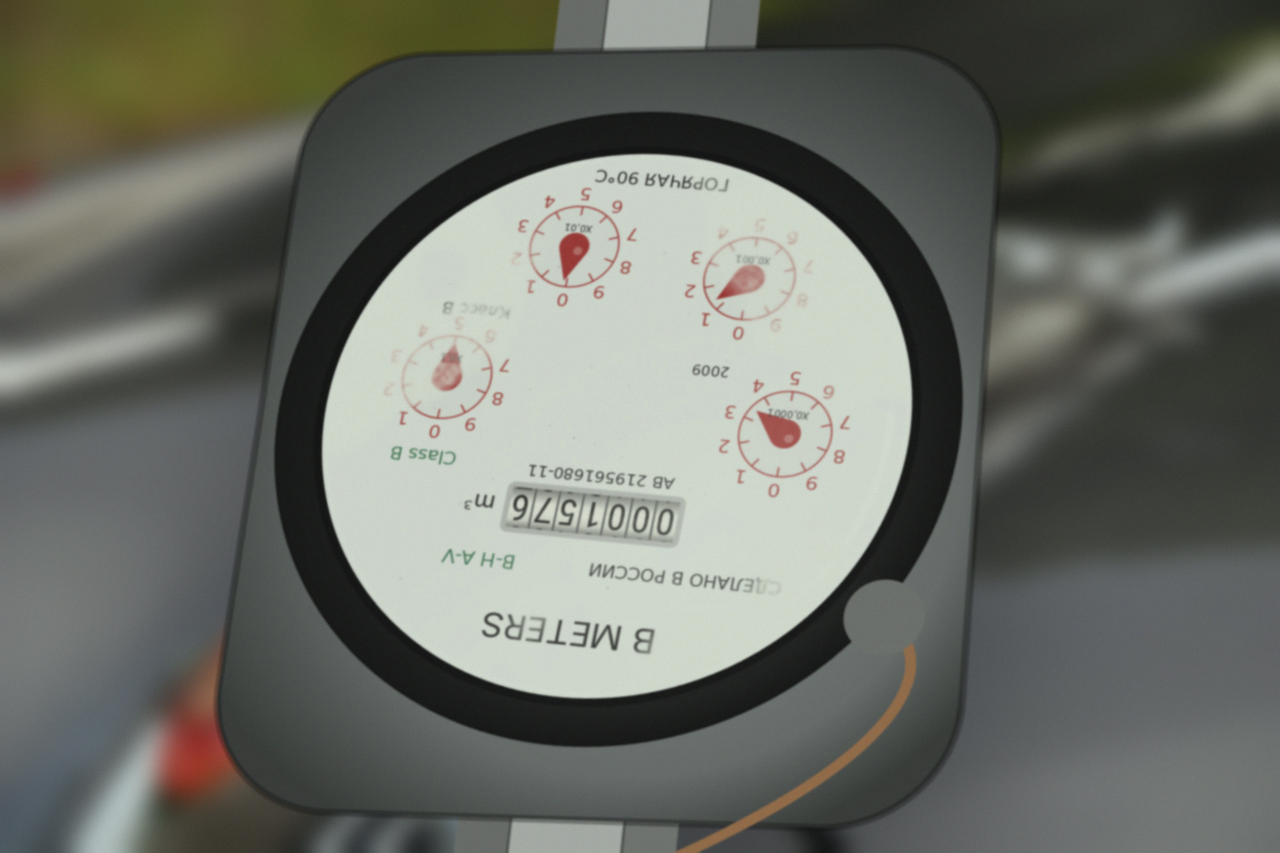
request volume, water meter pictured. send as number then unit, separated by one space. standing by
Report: 1576.5013 m³
